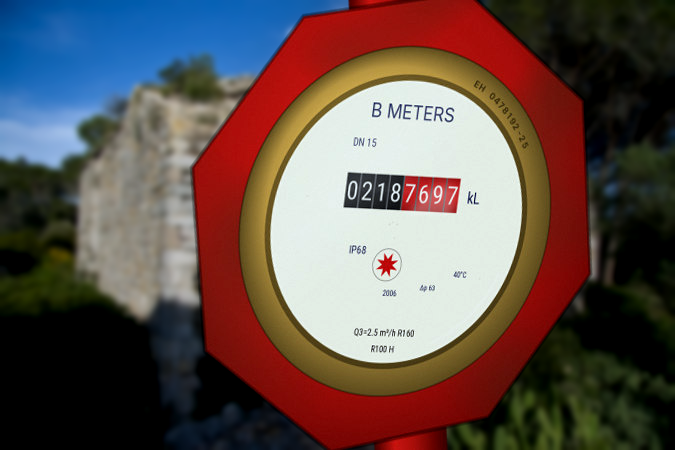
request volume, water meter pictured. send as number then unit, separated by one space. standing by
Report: 218.7697 kL
